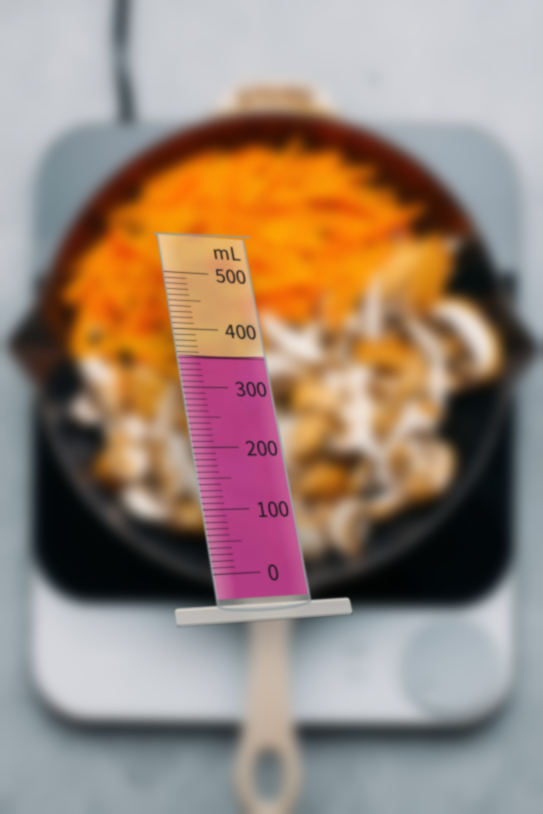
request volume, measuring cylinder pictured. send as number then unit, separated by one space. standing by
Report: 350 mL
